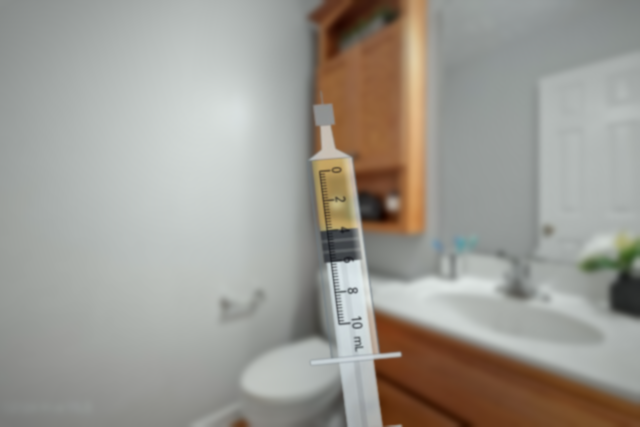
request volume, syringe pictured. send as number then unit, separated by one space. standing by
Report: 4 mL
